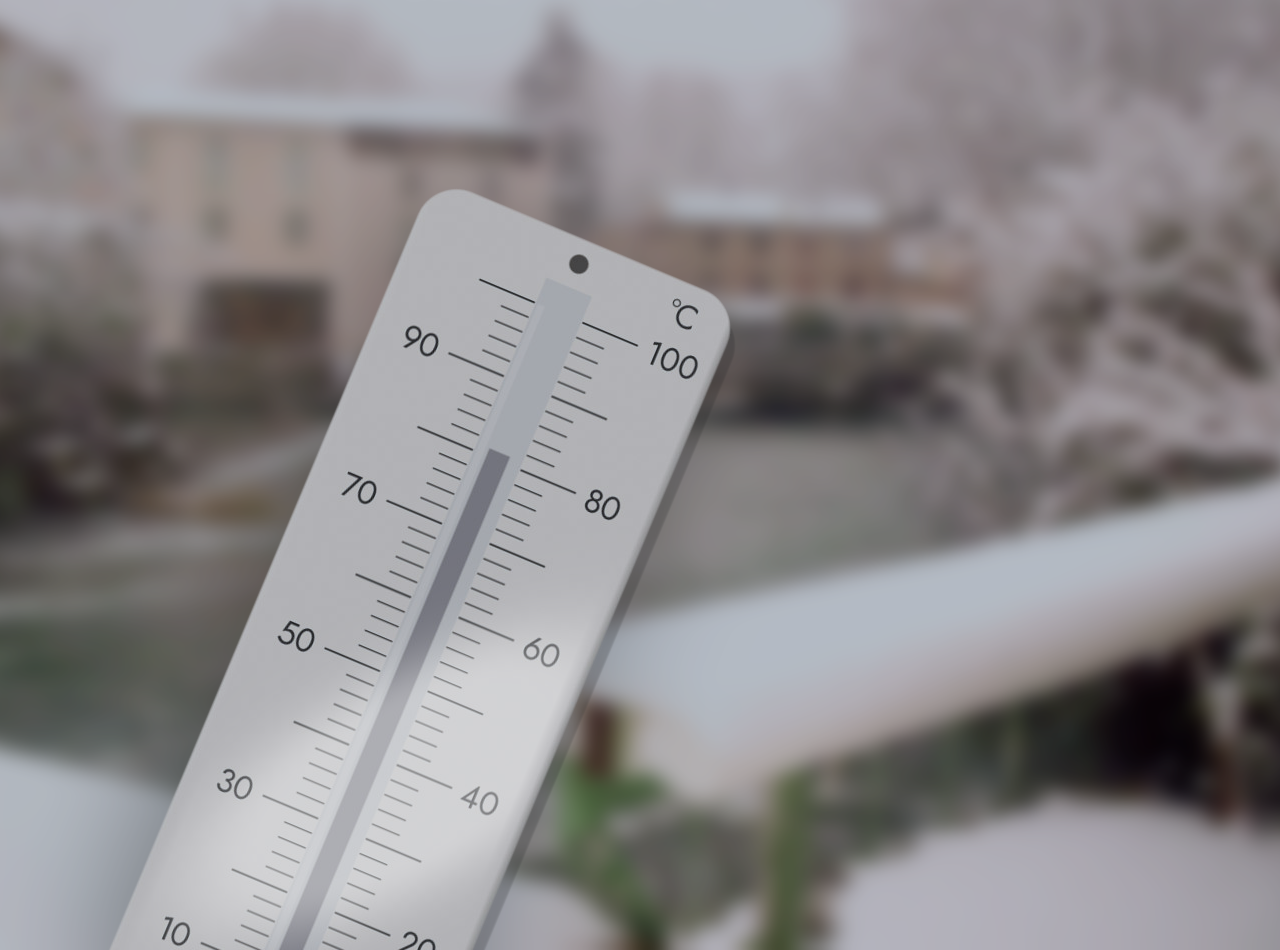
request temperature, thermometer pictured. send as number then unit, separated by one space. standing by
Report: 81 °C
